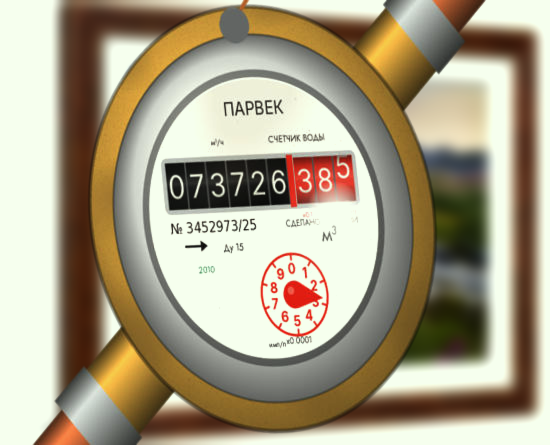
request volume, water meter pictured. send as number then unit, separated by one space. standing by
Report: 73726.3852 m³
